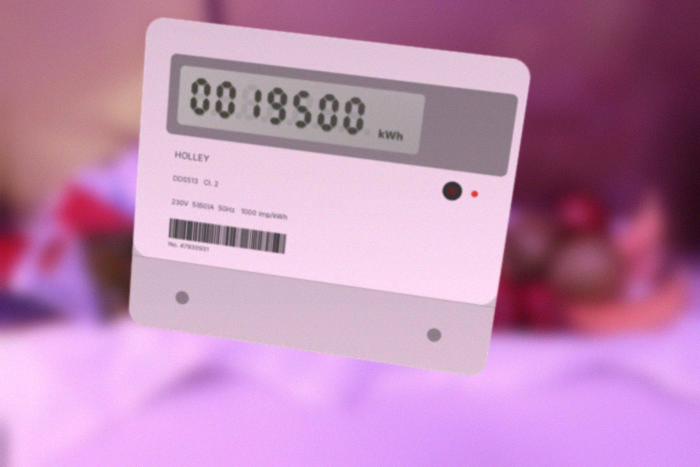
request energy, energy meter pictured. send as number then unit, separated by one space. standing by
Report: 19500 kWh
